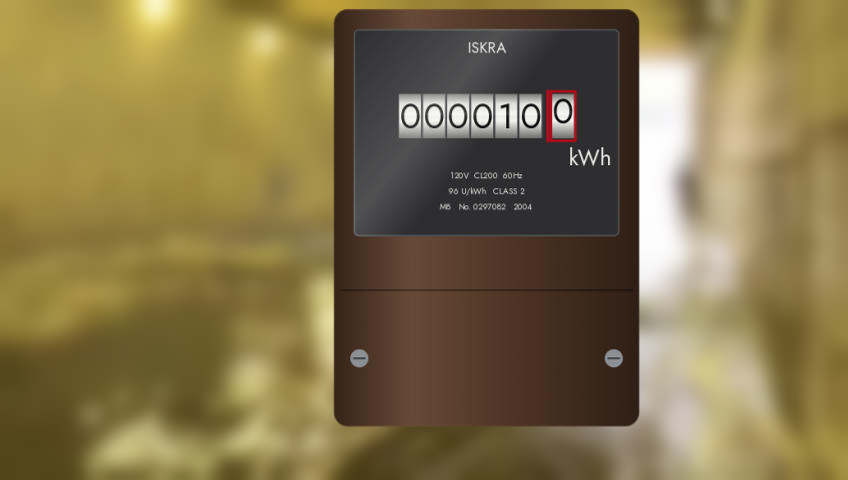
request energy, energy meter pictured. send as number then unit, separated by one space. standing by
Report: 10.0 kWh
